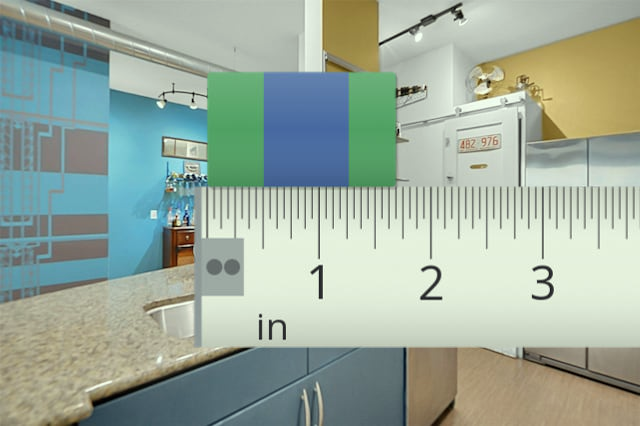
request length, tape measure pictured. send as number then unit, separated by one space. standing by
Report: 1.6875 in
